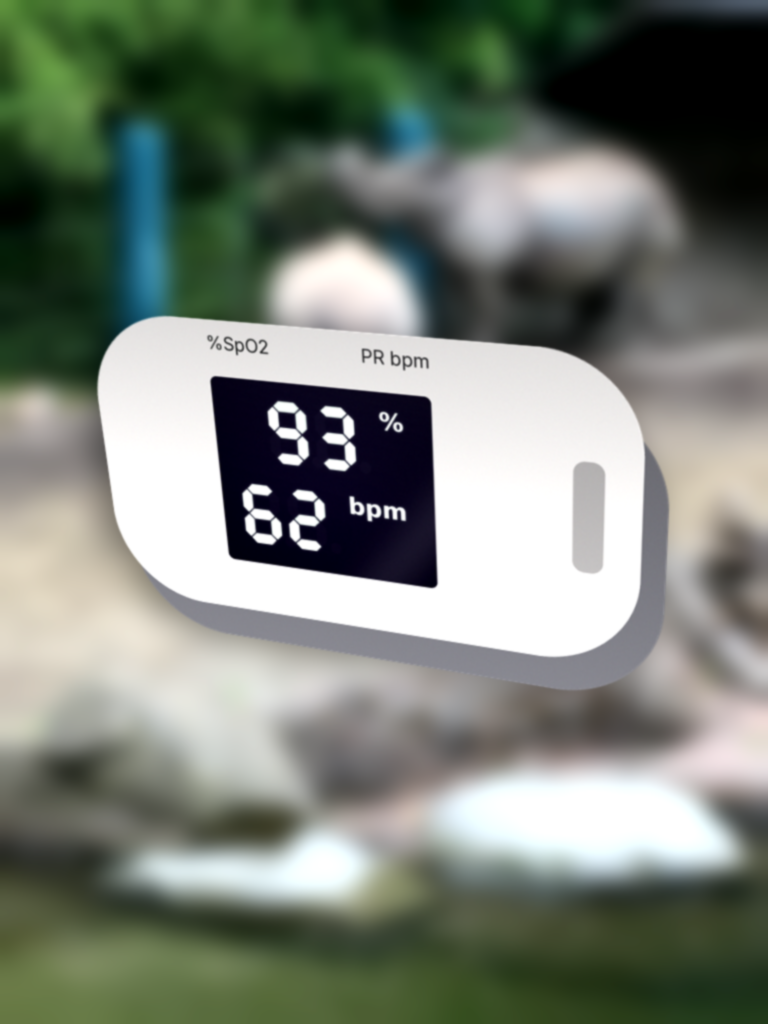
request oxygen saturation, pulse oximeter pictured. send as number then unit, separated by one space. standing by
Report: 93 %
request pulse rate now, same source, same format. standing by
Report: 62 bpm
